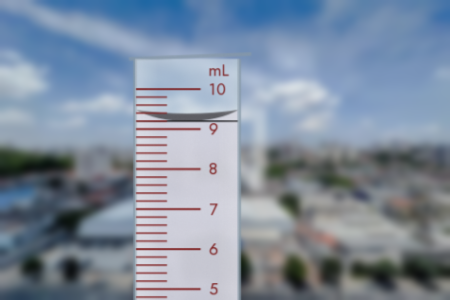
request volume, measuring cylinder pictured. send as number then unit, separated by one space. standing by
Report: 9.2 mL
